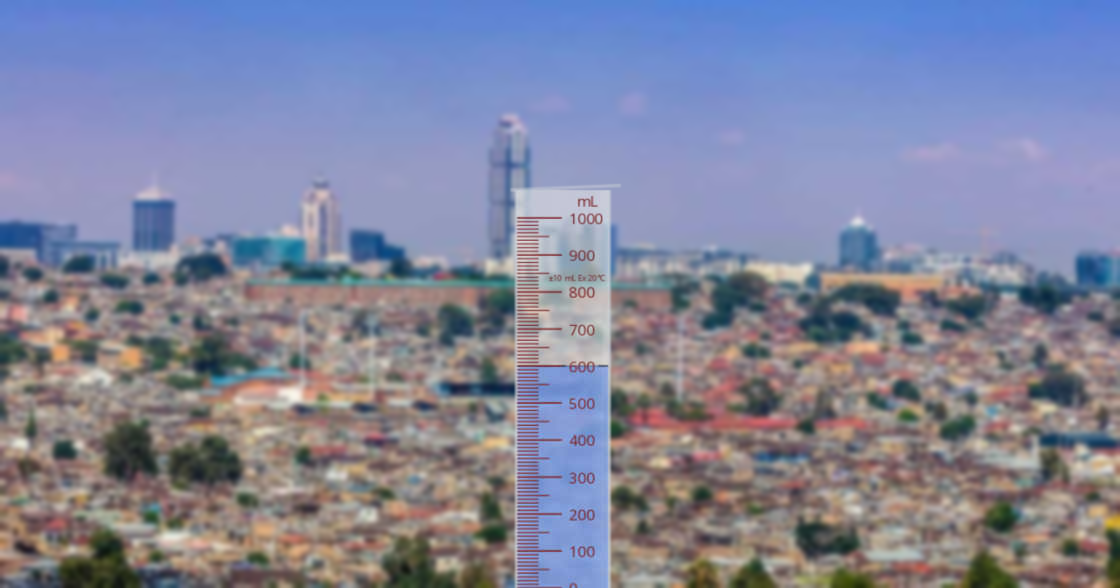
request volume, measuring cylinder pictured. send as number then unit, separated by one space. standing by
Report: 600 mL
